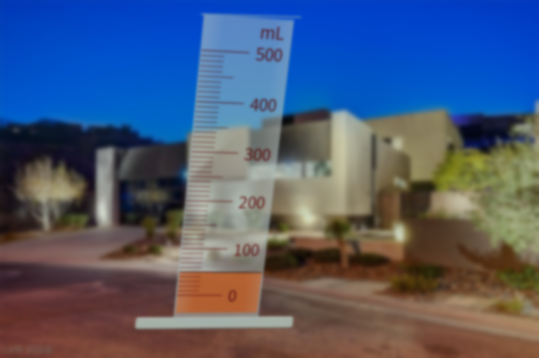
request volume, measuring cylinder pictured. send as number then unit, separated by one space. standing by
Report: 50 mL
